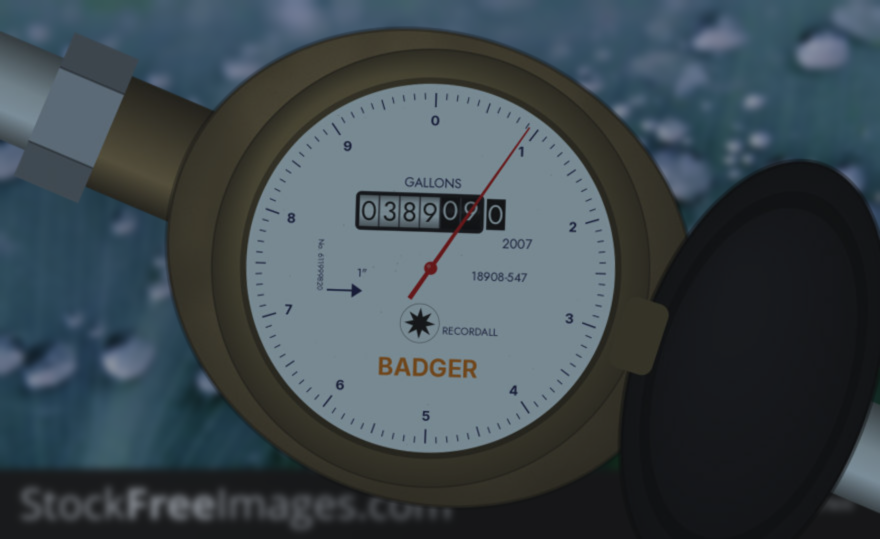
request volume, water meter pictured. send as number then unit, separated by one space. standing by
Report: 389090.9 gal
